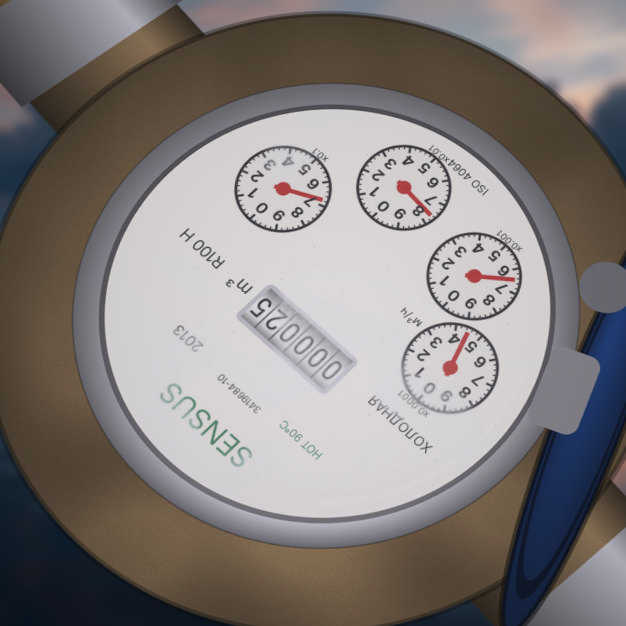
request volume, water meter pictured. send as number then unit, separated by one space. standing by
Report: 25.6764 m³
